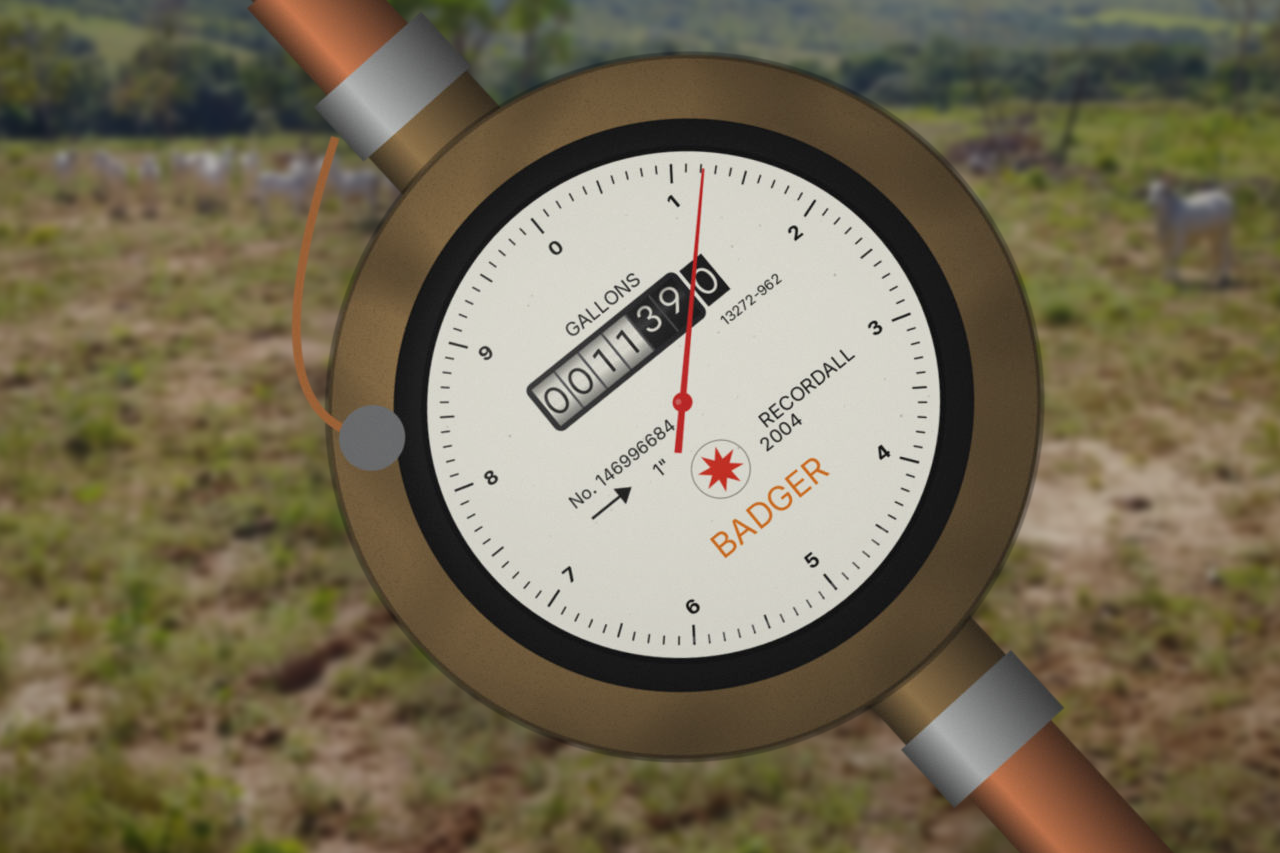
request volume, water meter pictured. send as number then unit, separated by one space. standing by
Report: 11391.2 gal
